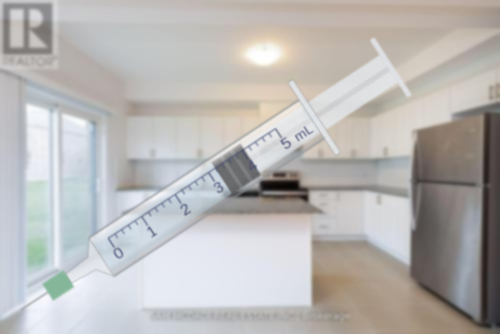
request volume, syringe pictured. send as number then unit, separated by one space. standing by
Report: 3.2 mL
